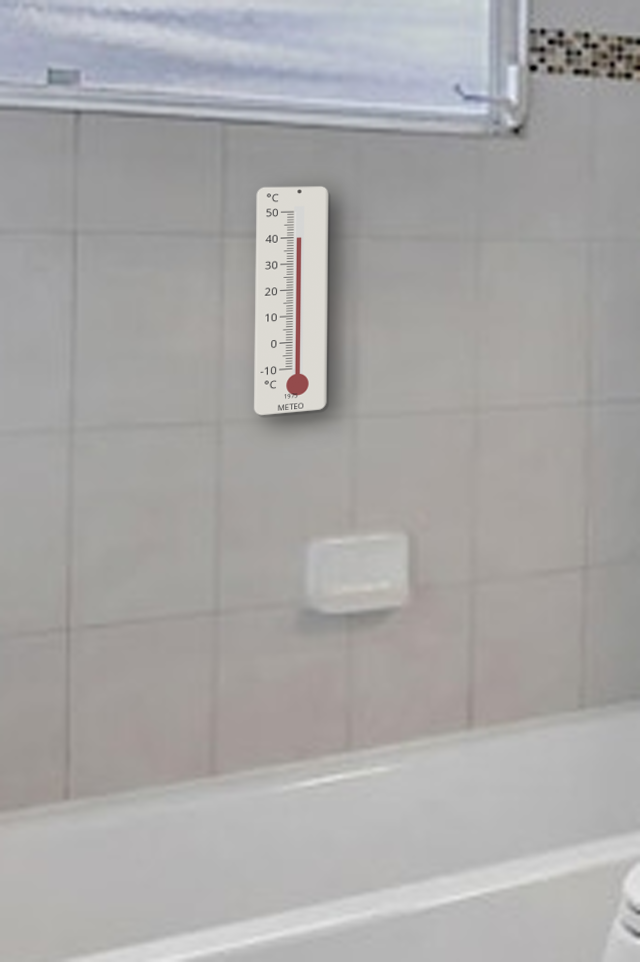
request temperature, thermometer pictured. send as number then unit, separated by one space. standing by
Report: 40 °C
